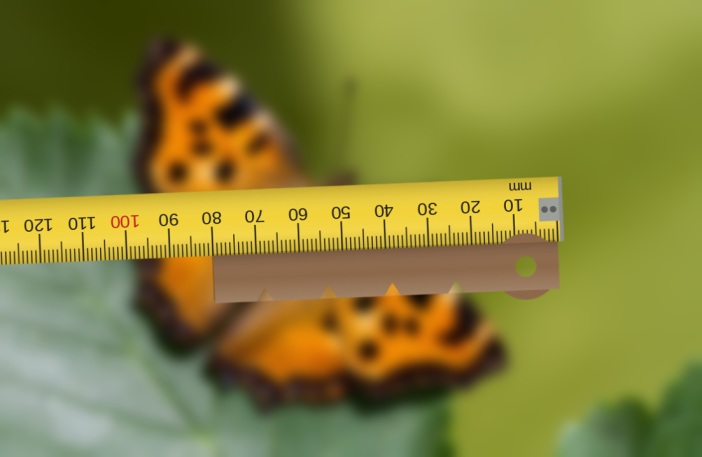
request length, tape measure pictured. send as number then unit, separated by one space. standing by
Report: 80 mm
